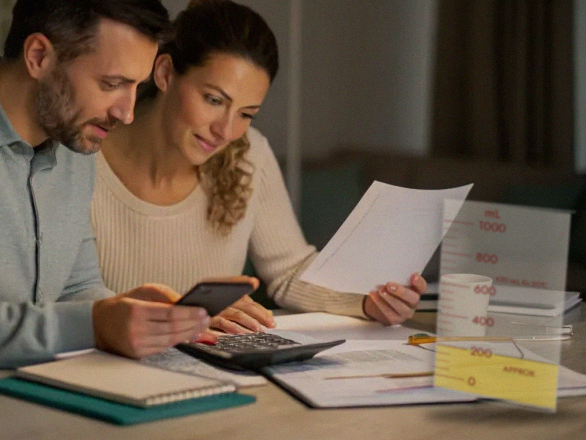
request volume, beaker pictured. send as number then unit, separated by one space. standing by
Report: 200 mL
